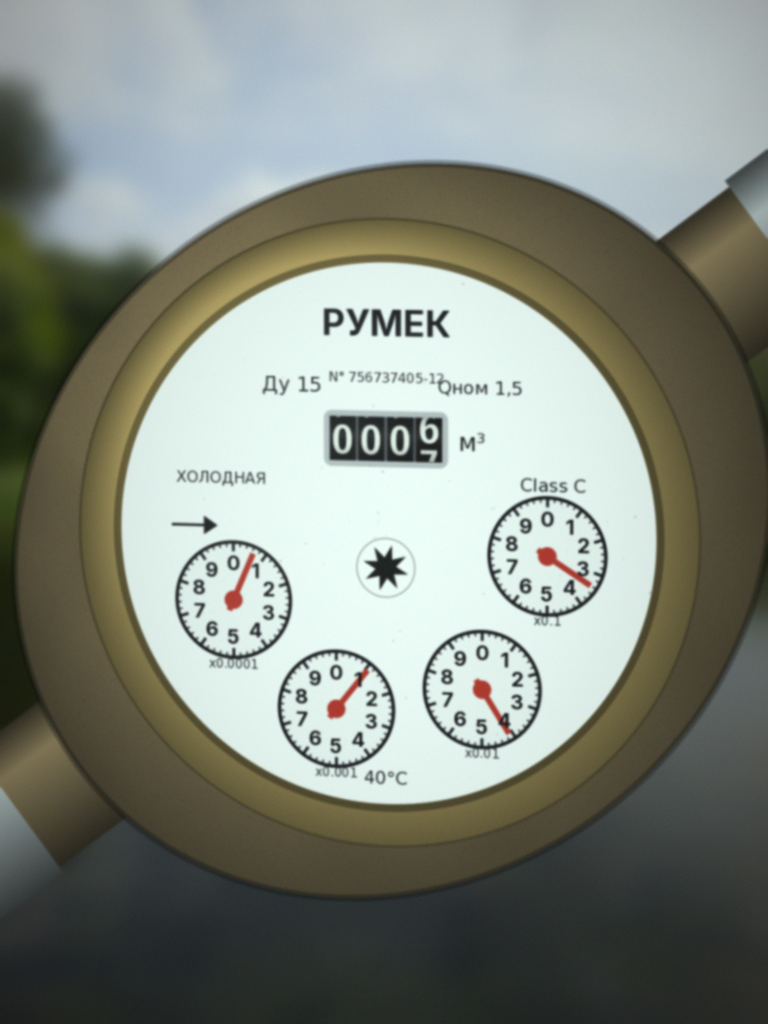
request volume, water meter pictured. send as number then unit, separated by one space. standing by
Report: 6.3410 m³
